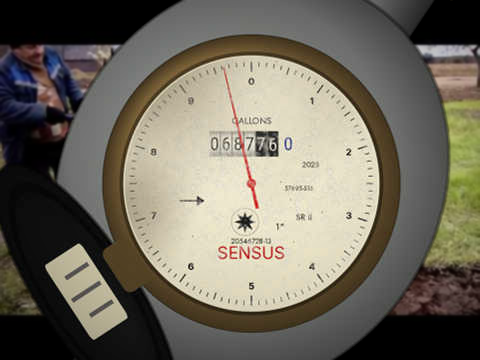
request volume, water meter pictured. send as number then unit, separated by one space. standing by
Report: 687759.6 gal
